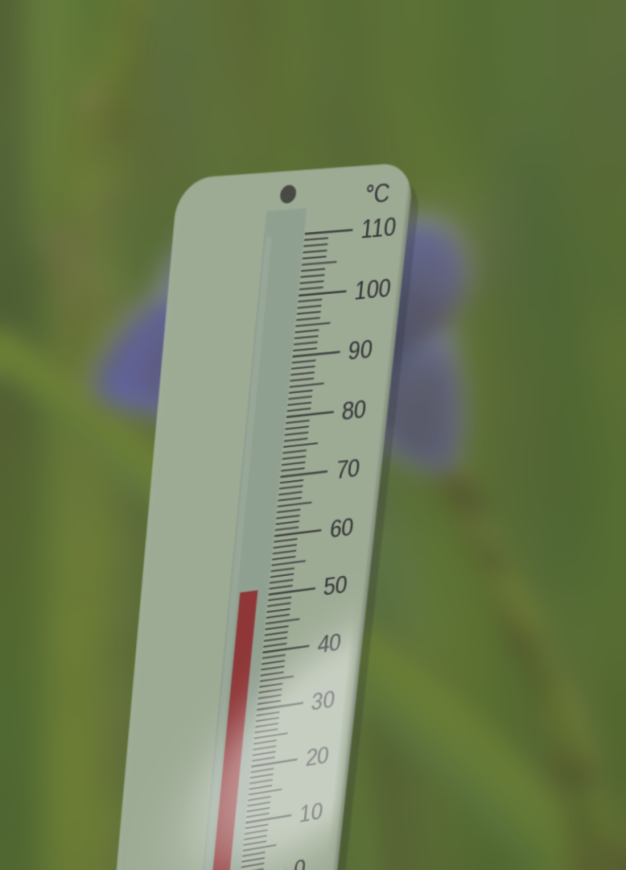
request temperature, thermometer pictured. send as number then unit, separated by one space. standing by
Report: 51 °C
